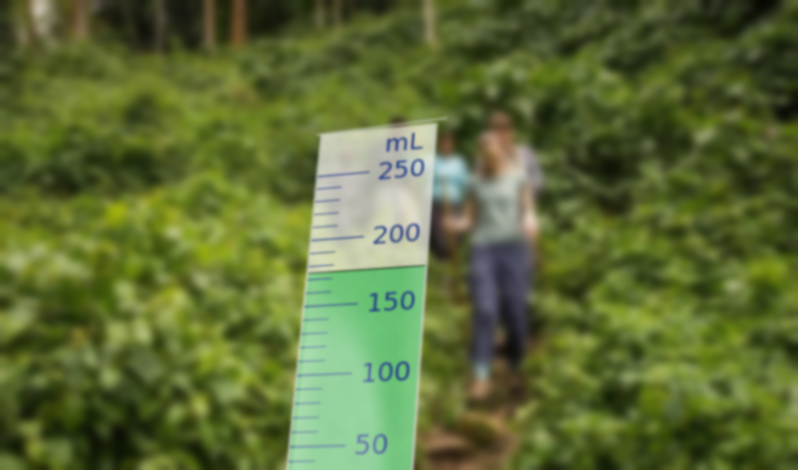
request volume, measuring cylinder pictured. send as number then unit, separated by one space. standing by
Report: 175 mL
